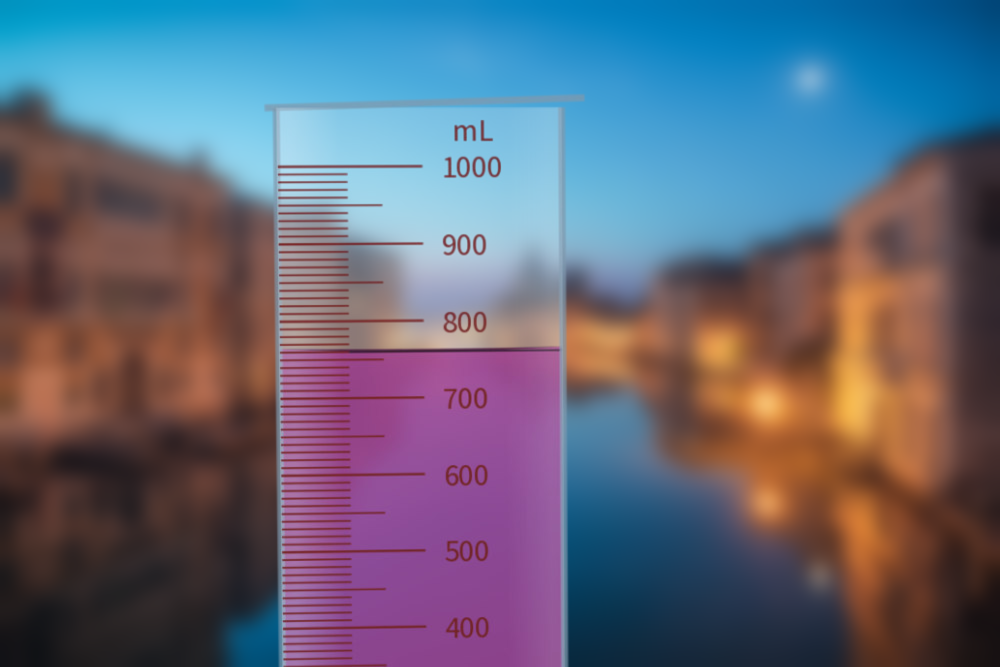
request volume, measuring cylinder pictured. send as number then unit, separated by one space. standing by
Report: 760 mL
